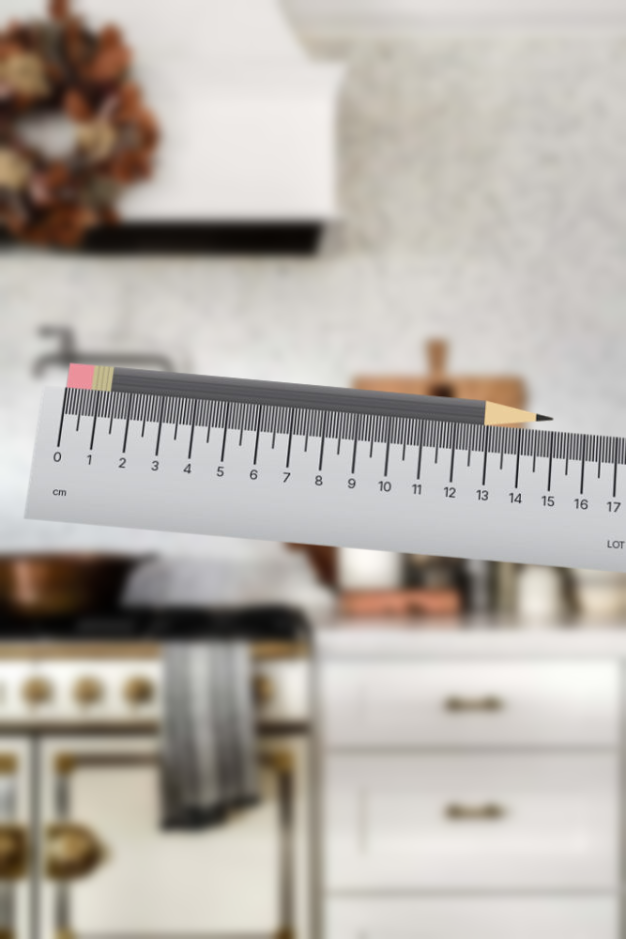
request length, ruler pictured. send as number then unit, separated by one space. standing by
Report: 15 cm
